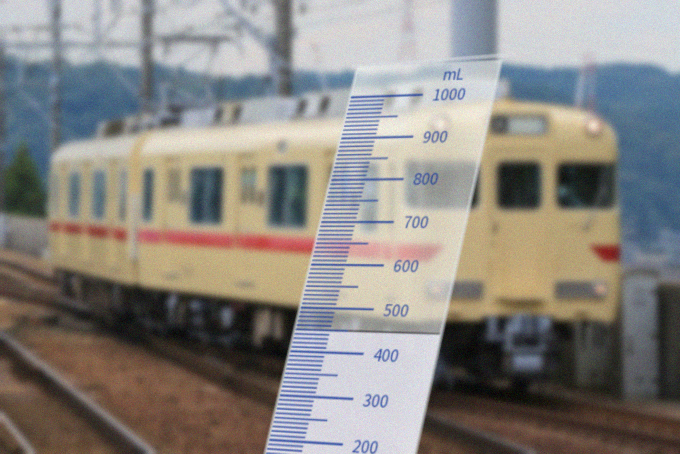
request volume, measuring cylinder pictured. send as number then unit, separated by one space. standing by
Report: 450 mL
